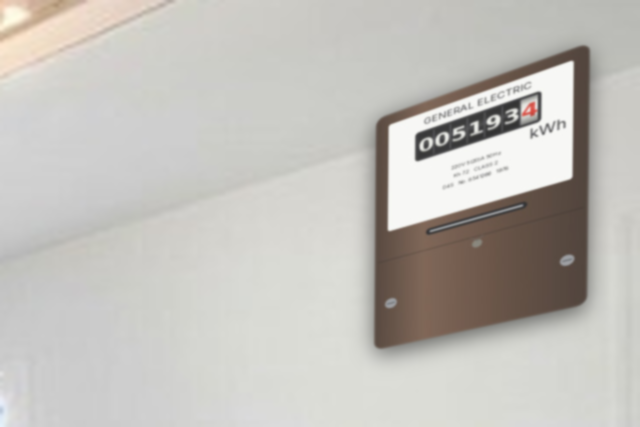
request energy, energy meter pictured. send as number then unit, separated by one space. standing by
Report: 5193.4 kWh
